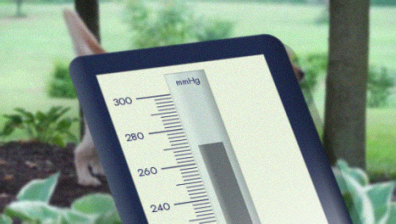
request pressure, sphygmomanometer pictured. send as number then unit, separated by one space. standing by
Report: 270 mmHg
